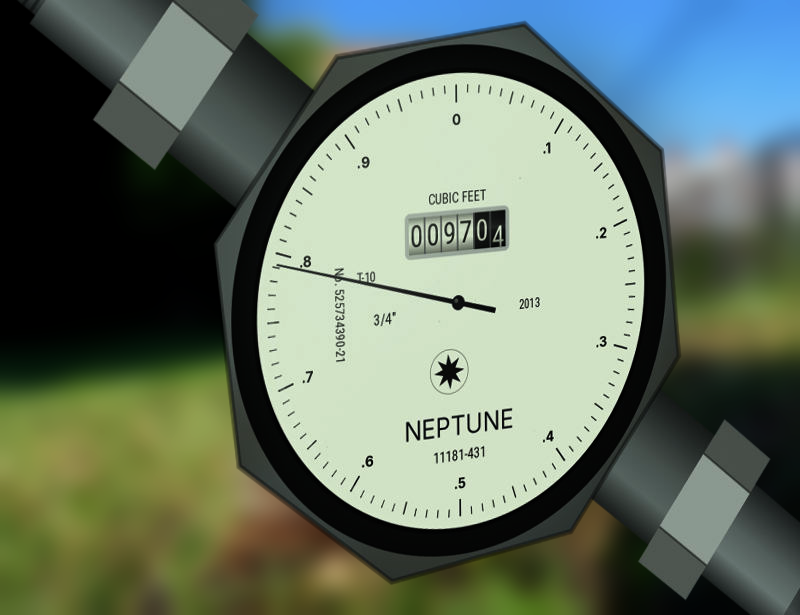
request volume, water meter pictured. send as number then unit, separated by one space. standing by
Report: 9703.79 ft³
